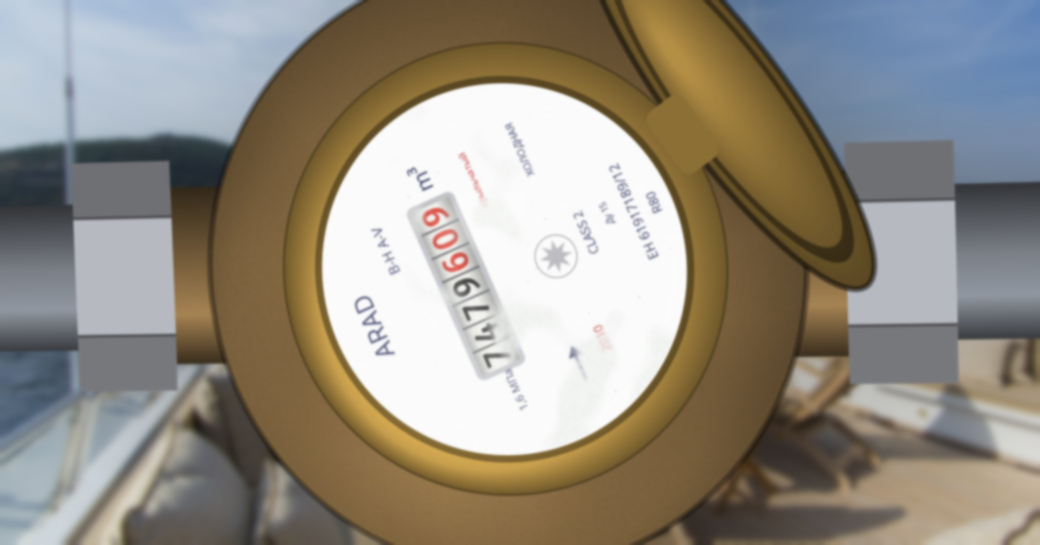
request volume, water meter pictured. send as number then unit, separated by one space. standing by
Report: 7479.609 m³
